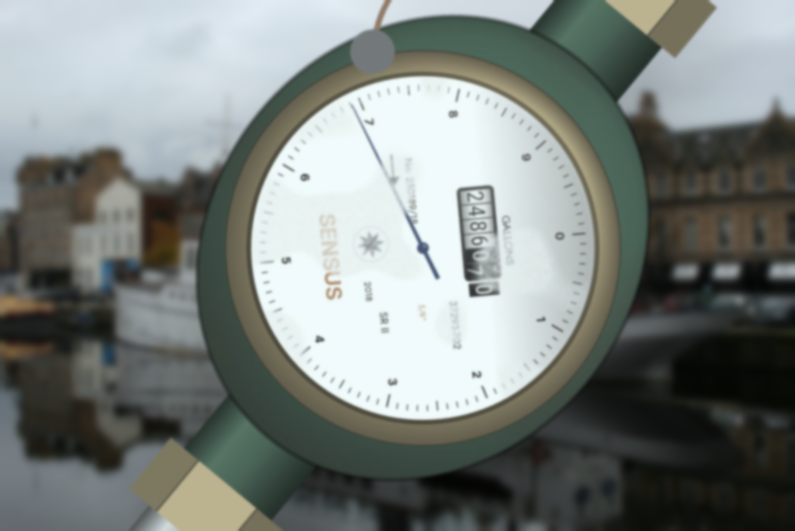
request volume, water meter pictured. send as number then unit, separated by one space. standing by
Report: 2486066.9 gal
